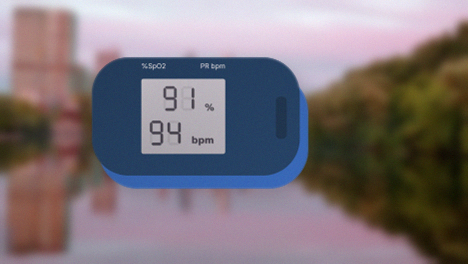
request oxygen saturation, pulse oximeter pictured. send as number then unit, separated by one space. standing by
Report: 91 %
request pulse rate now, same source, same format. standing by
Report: 94 bpm
